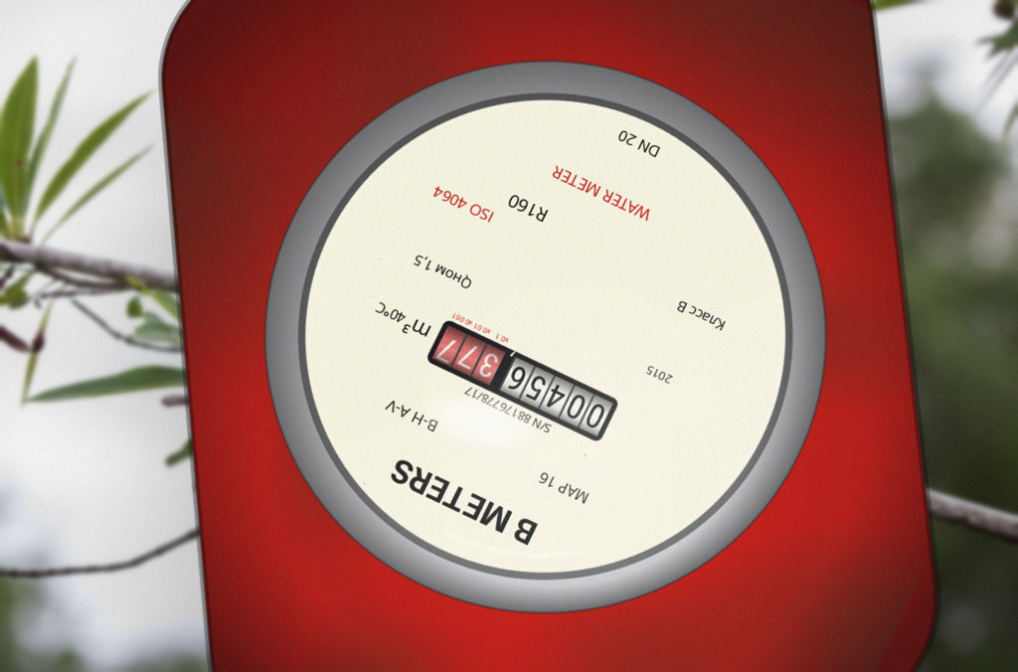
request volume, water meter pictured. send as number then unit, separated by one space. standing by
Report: 456.377 m³
